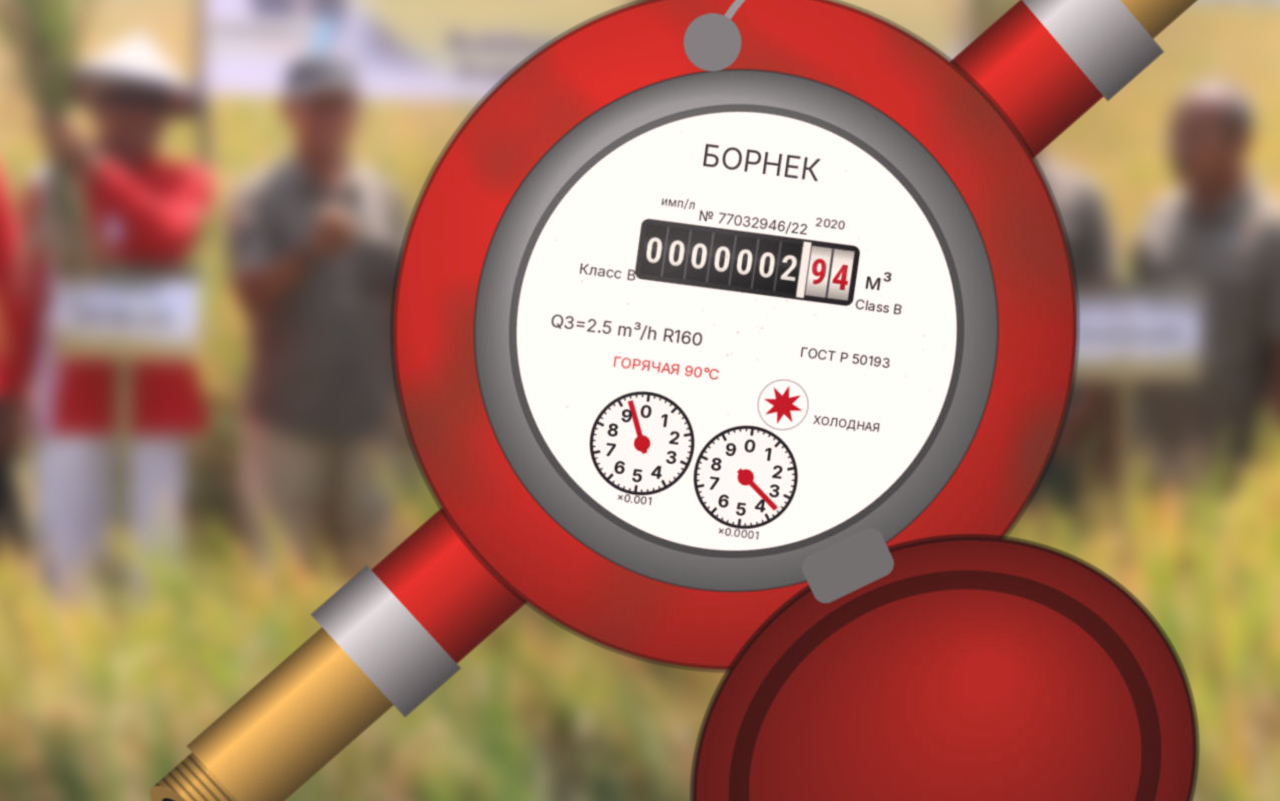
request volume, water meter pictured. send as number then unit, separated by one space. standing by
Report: 2.9393 m³
